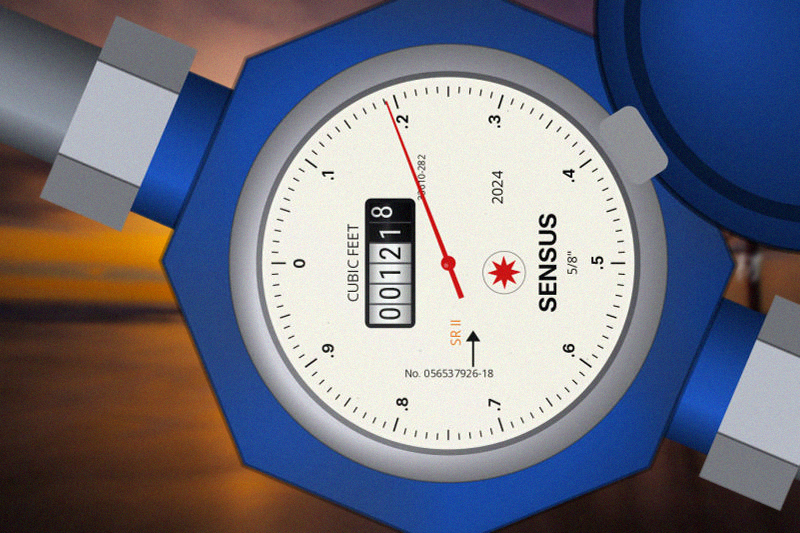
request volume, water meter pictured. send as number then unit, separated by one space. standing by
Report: 1218.19 ft³
